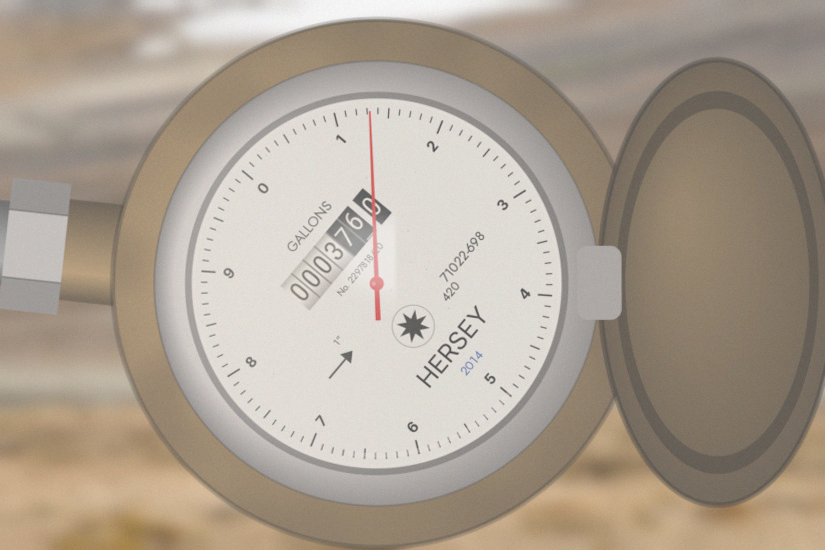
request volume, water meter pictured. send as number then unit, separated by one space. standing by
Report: 3761.3 gal
